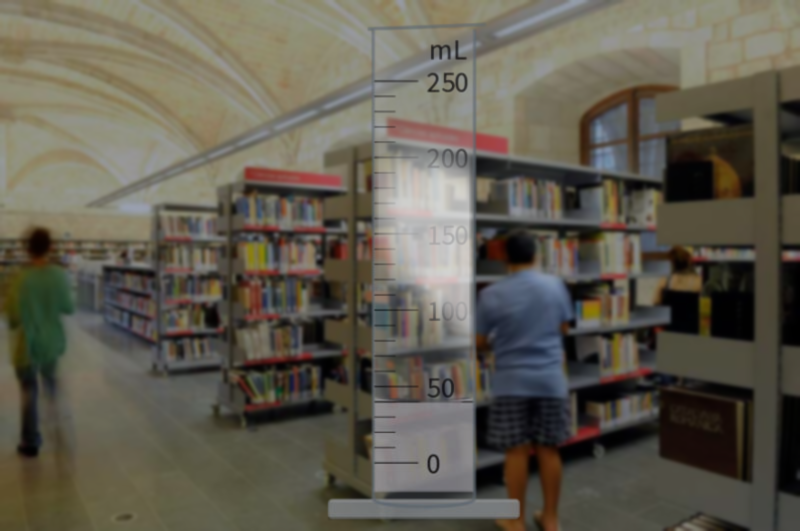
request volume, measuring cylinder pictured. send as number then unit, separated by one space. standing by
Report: 40 mL
